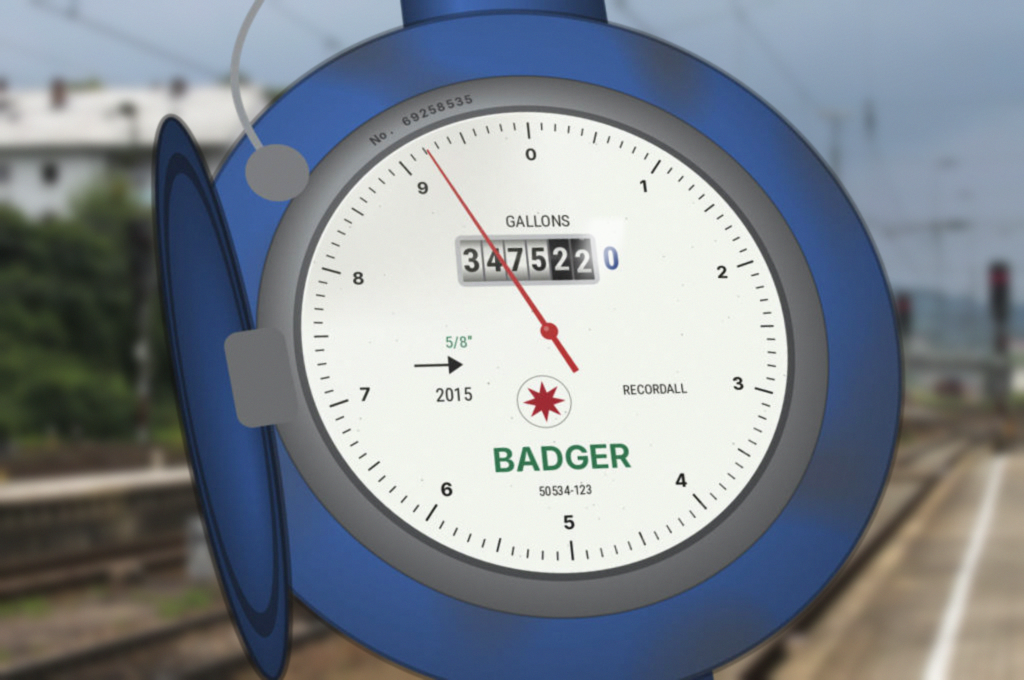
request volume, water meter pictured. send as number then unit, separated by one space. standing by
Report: 3475219.2 gal
